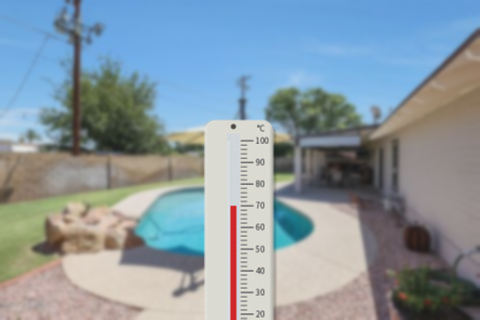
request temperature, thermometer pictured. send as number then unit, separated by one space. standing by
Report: 70 °C
